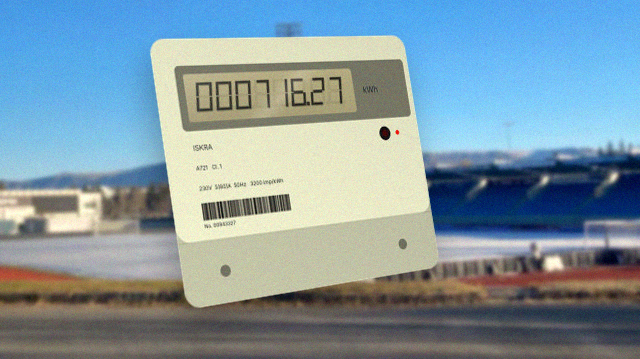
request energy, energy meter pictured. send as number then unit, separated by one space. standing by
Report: 716.27 kWh
